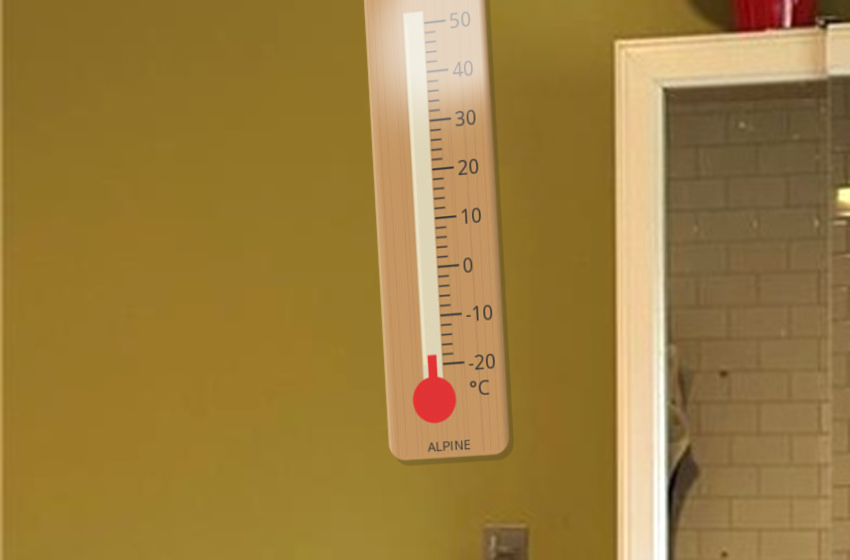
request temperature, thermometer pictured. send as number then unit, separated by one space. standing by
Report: -18 °C
